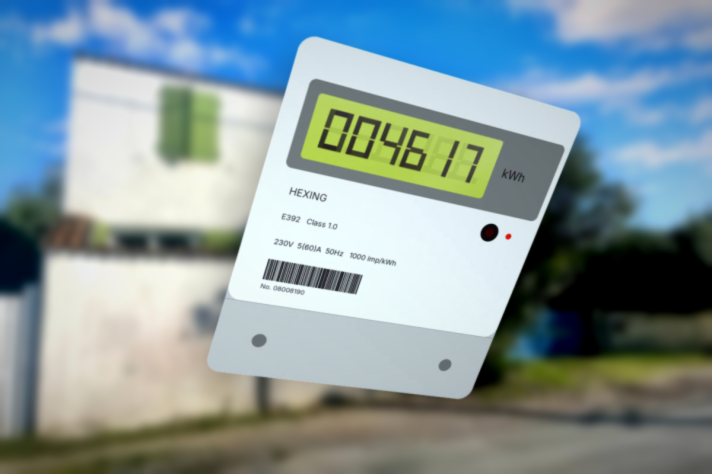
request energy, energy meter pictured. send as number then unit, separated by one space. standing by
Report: 4617 kWh
